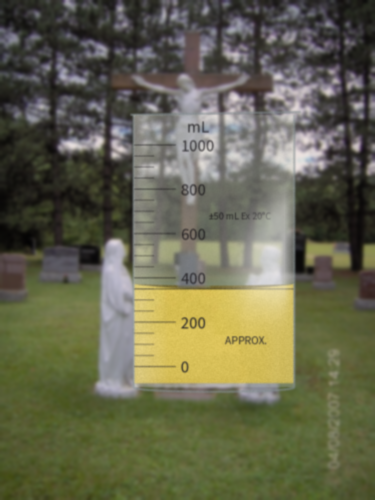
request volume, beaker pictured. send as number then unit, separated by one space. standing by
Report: 350 mL
